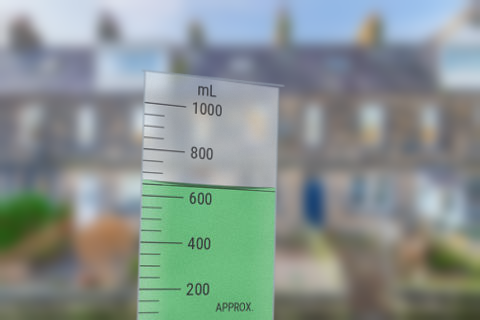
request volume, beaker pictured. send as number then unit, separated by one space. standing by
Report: 650 mL
